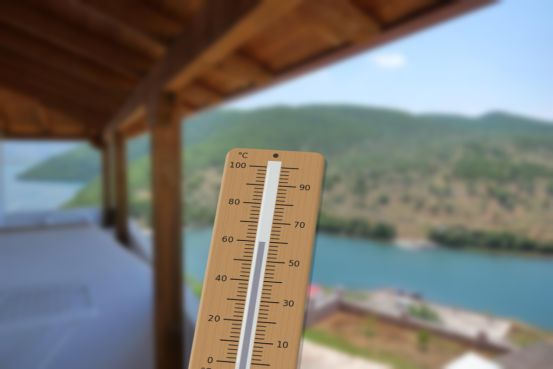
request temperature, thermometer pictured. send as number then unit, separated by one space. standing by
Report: 60 °C
